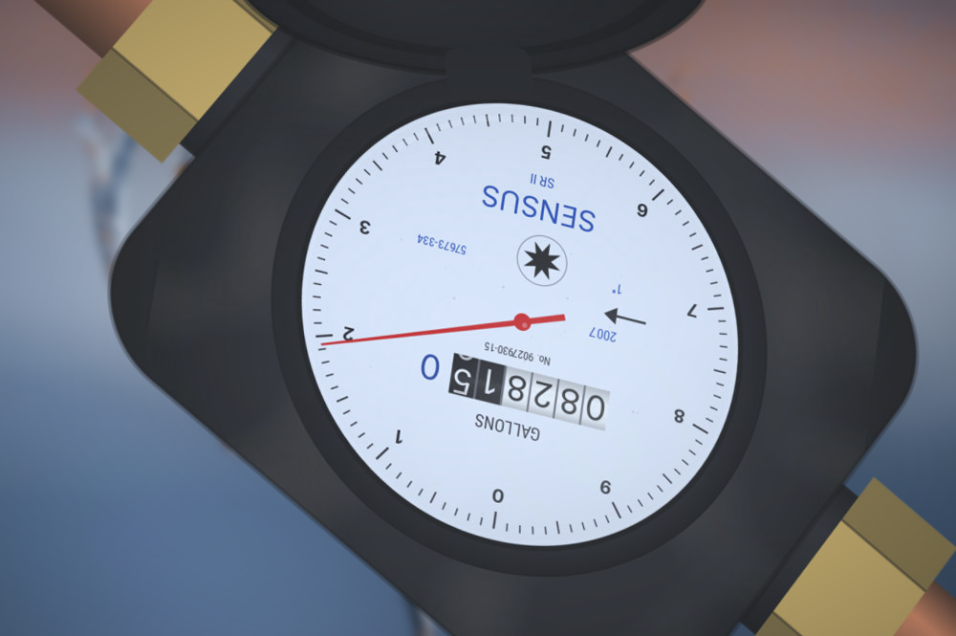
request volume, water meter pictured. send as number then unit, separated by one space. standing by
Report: 828151.9 gal
